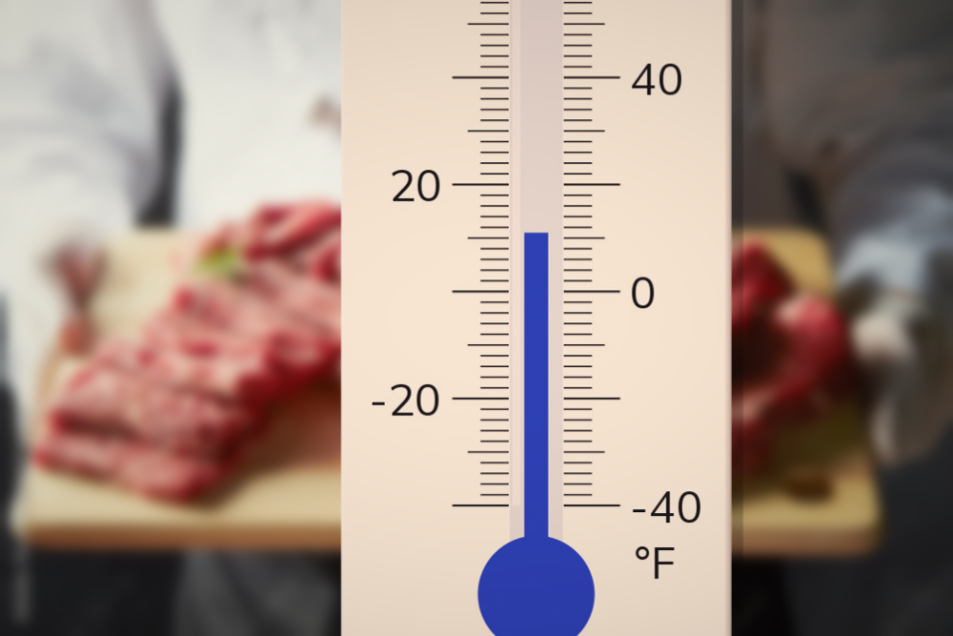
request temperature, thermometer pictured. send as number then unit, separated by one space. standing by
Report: 11 °F
